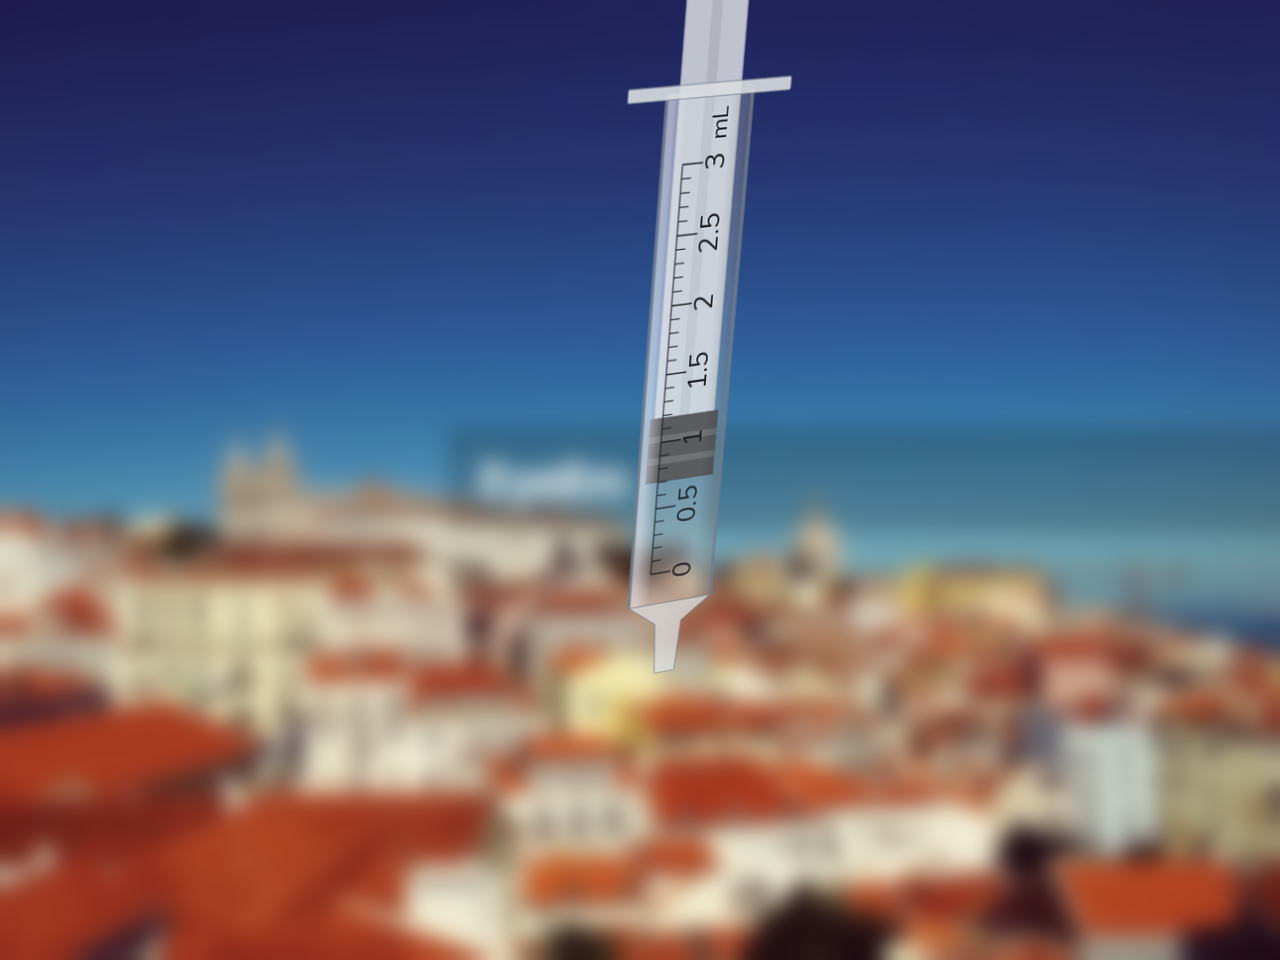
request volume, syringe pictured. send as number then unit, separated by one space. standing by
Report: 0.7 mL
